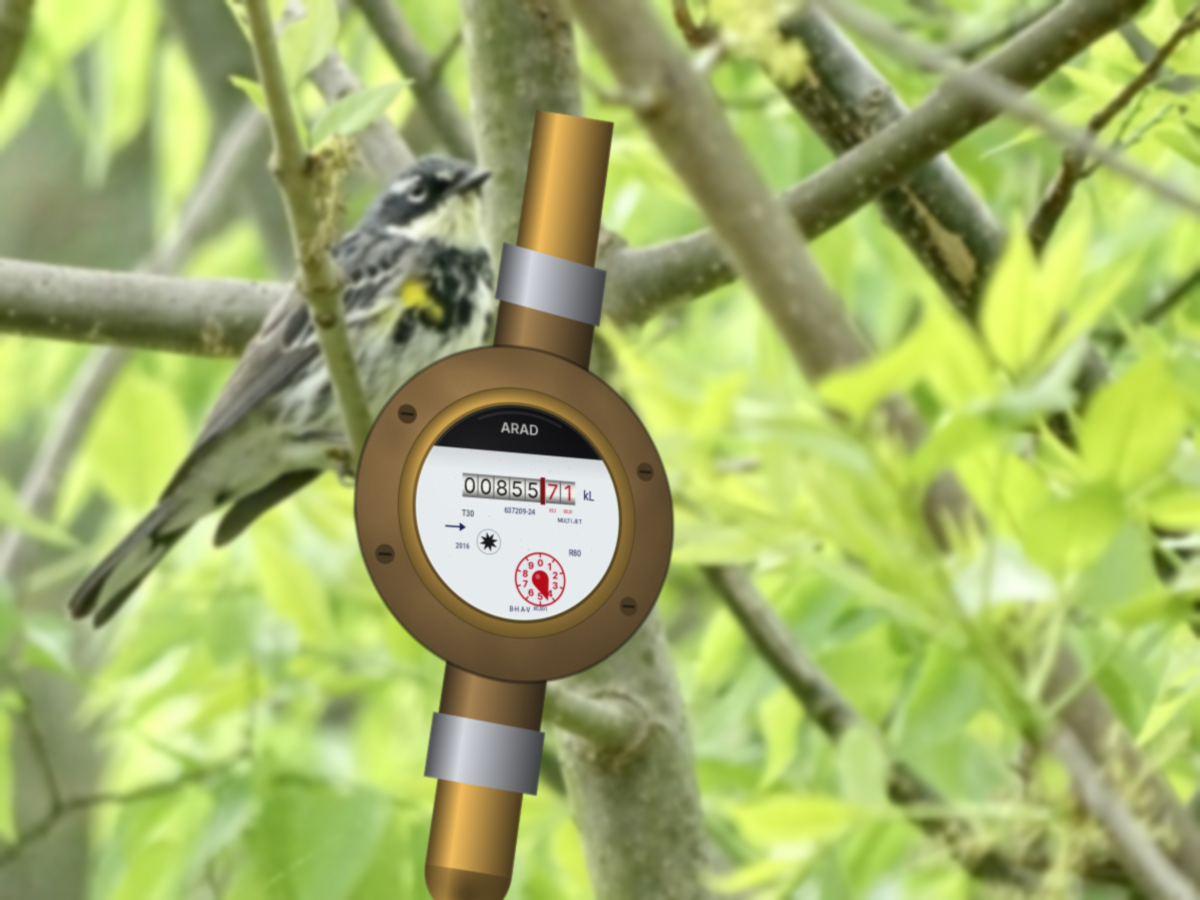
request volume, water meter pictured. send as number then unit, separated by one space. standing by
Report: 855.714 kL
